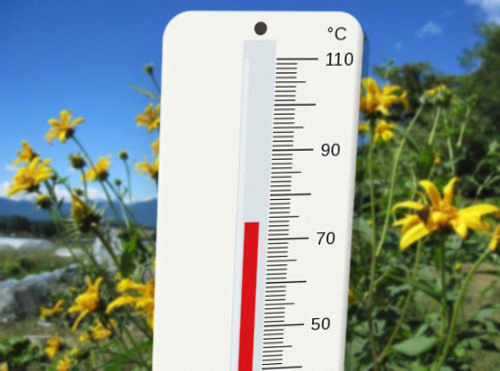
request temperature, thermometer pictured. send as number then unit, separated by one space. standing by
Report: 74 °C
